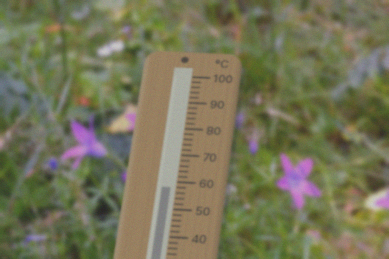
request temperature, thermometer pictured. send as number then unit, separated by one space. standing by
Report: 58 °C
